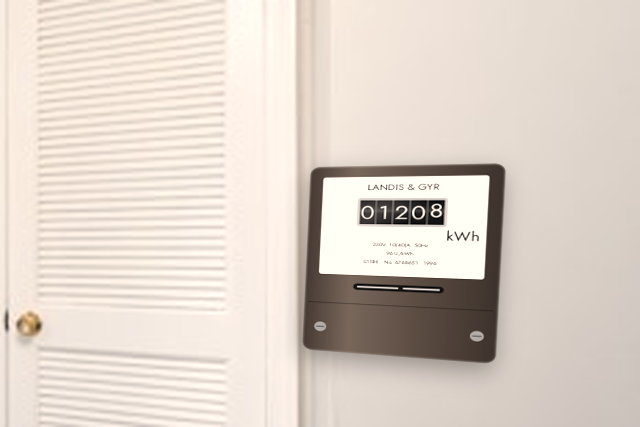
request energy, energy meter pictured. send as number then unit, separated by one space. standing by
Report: 1208 kWh
